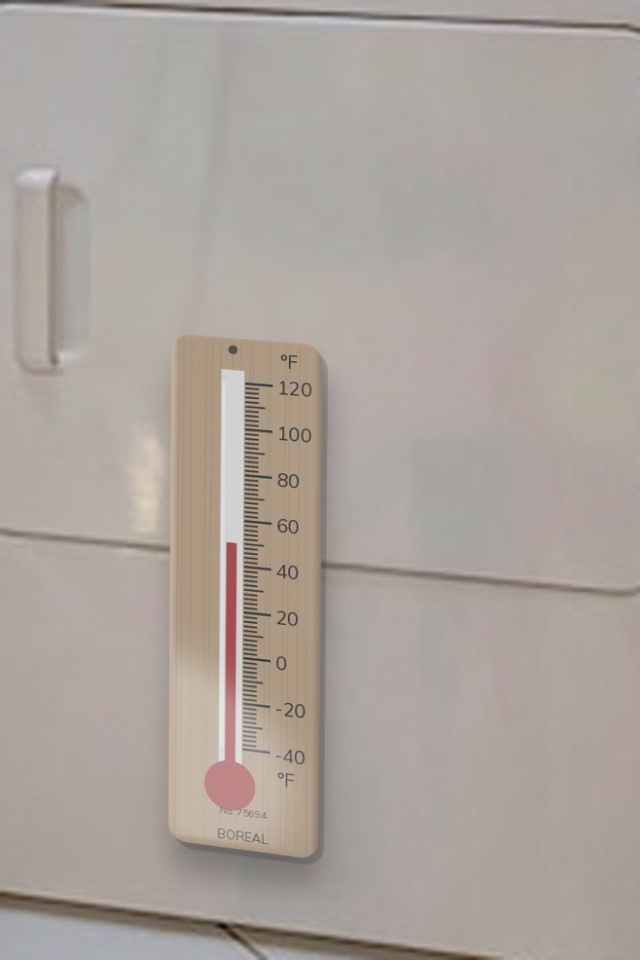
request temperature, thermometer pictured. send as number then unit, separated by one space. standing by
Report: 50 °F
